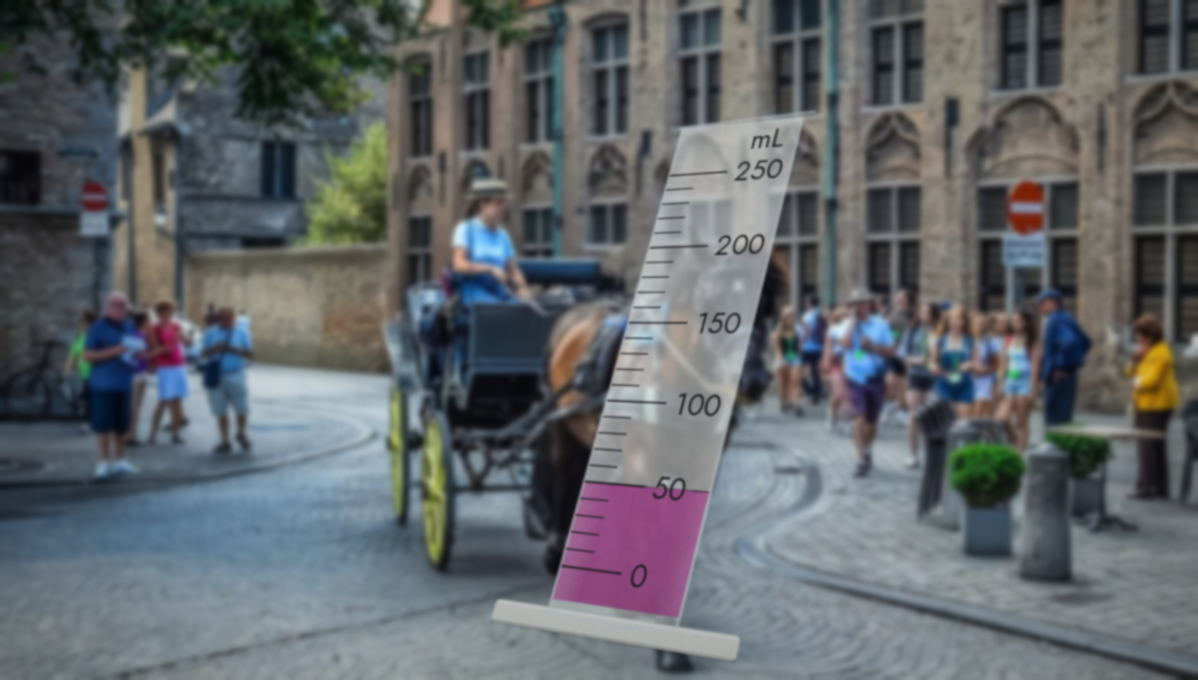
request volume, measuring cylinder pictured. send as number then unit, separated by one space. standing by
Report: 50 mL
